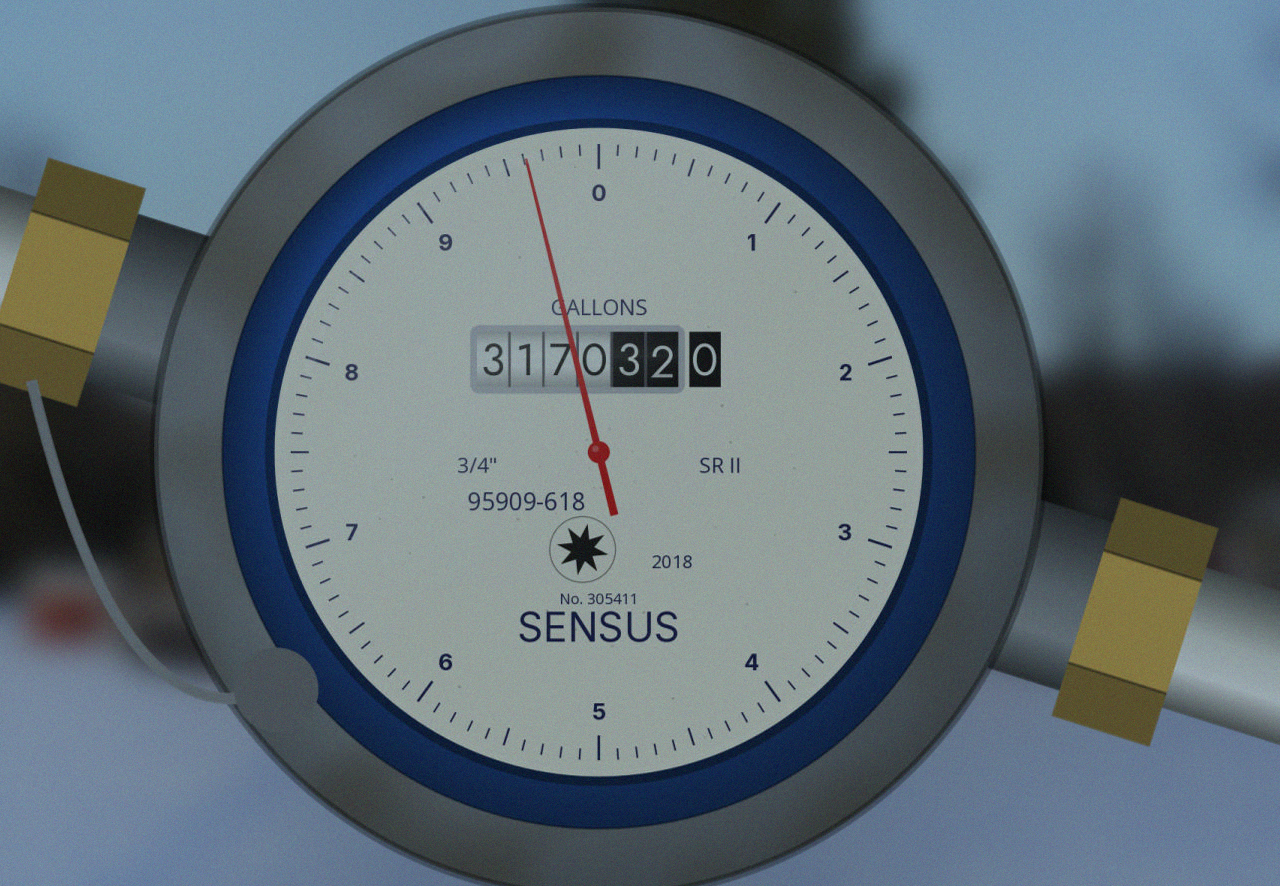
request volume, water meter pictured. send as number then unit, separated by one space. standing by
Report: 3170319.6 gal
